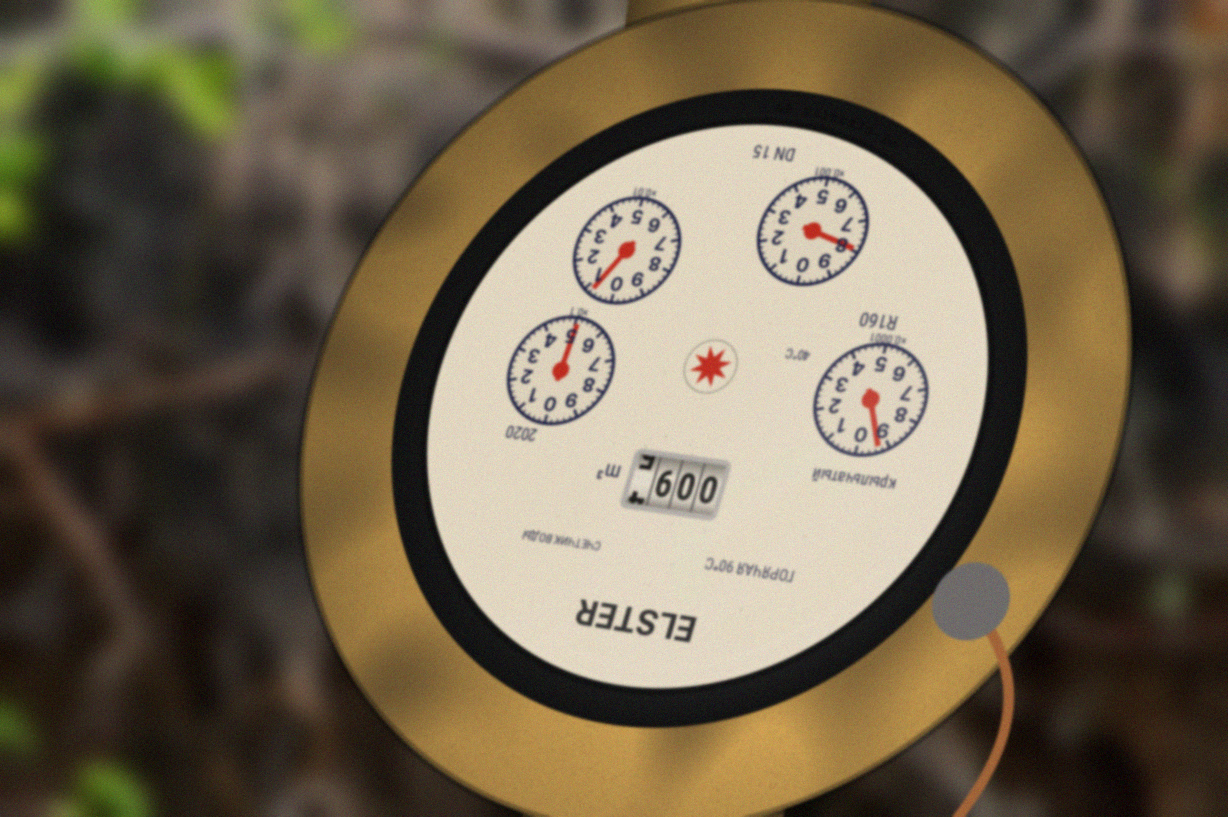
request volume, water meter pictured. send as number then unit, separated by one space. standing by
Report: 94.5079 m³
